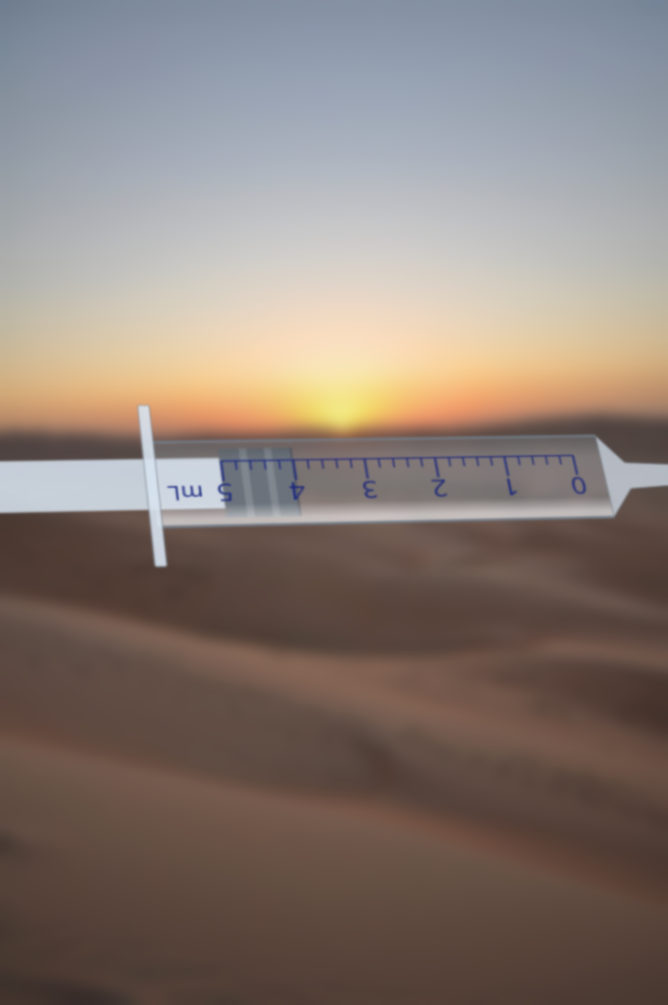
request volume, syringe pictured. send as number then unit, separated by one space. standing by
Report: 4 mL
